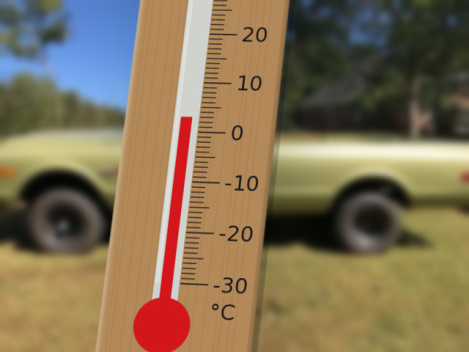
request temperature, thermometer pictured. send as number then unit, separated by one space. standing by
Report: 3 °C
